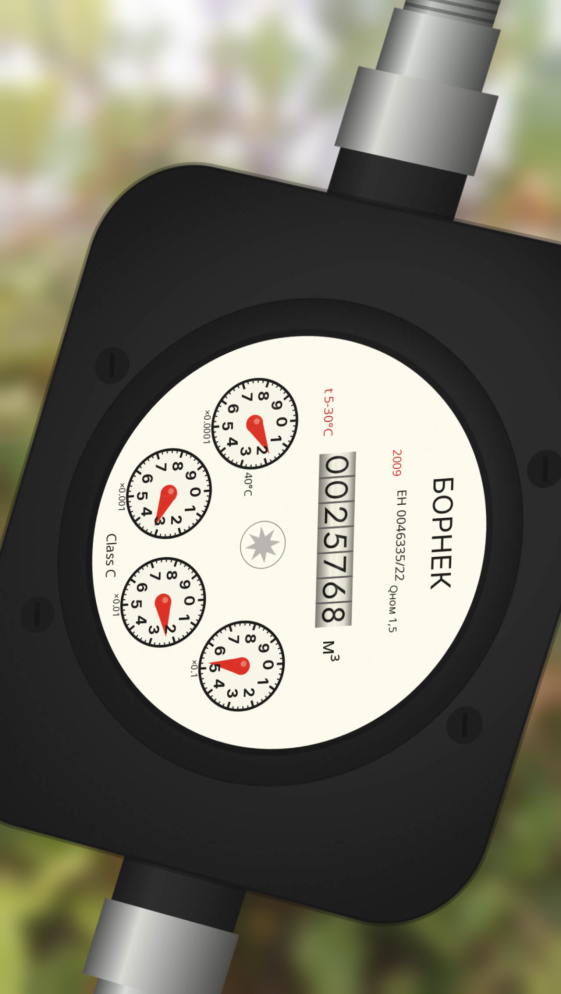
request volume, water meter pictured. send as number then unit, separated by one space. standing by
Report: 25768.5231 m³
